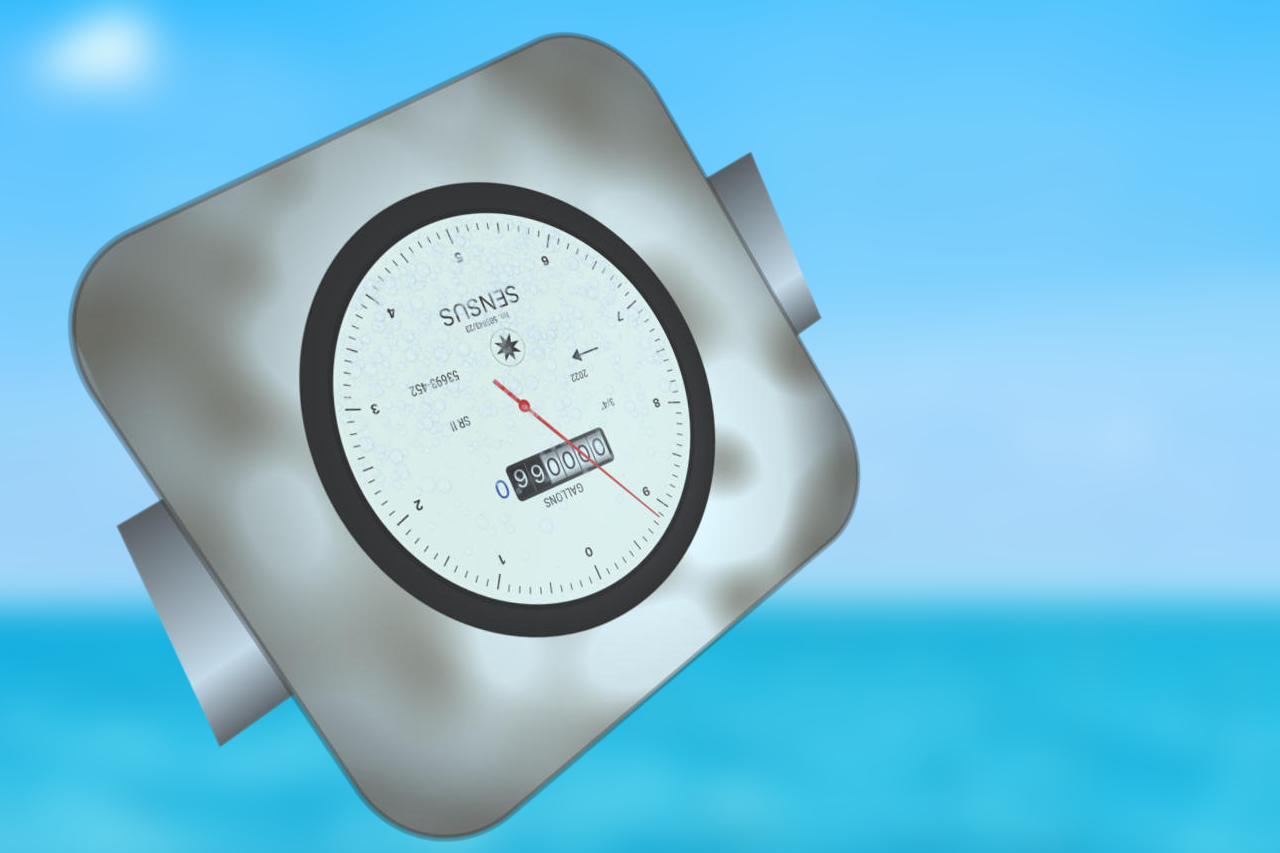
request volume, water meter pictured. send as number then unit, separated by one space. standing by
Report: 659.1 gal
